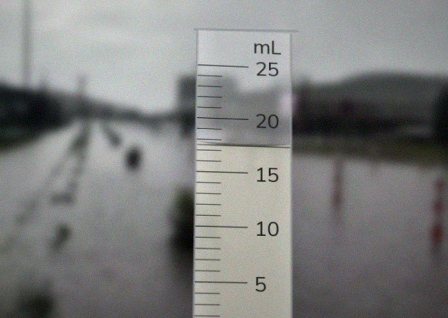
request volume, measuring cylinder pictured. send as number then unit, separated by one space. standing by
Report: 17.5 mL
